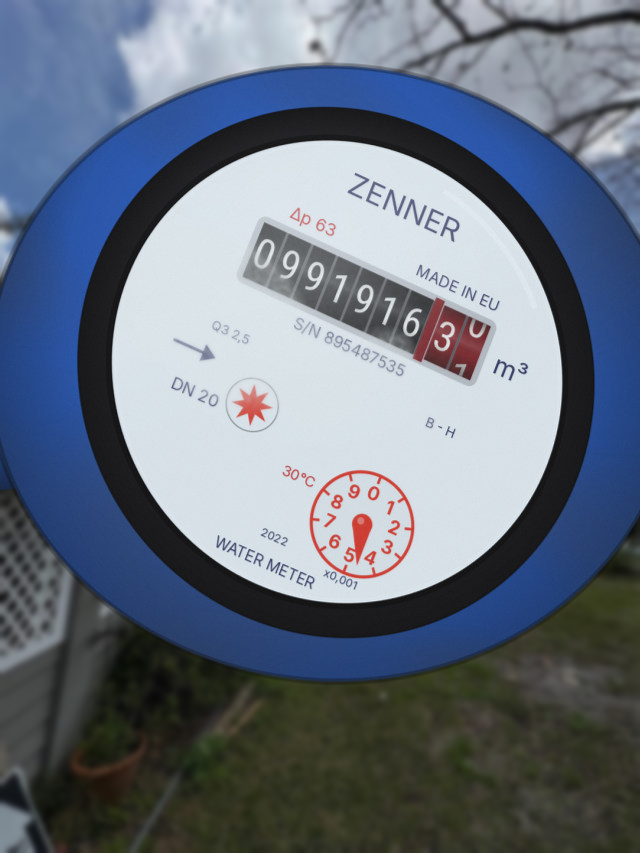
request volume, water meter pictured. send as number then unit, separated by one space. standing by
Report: 991916.304 m³
